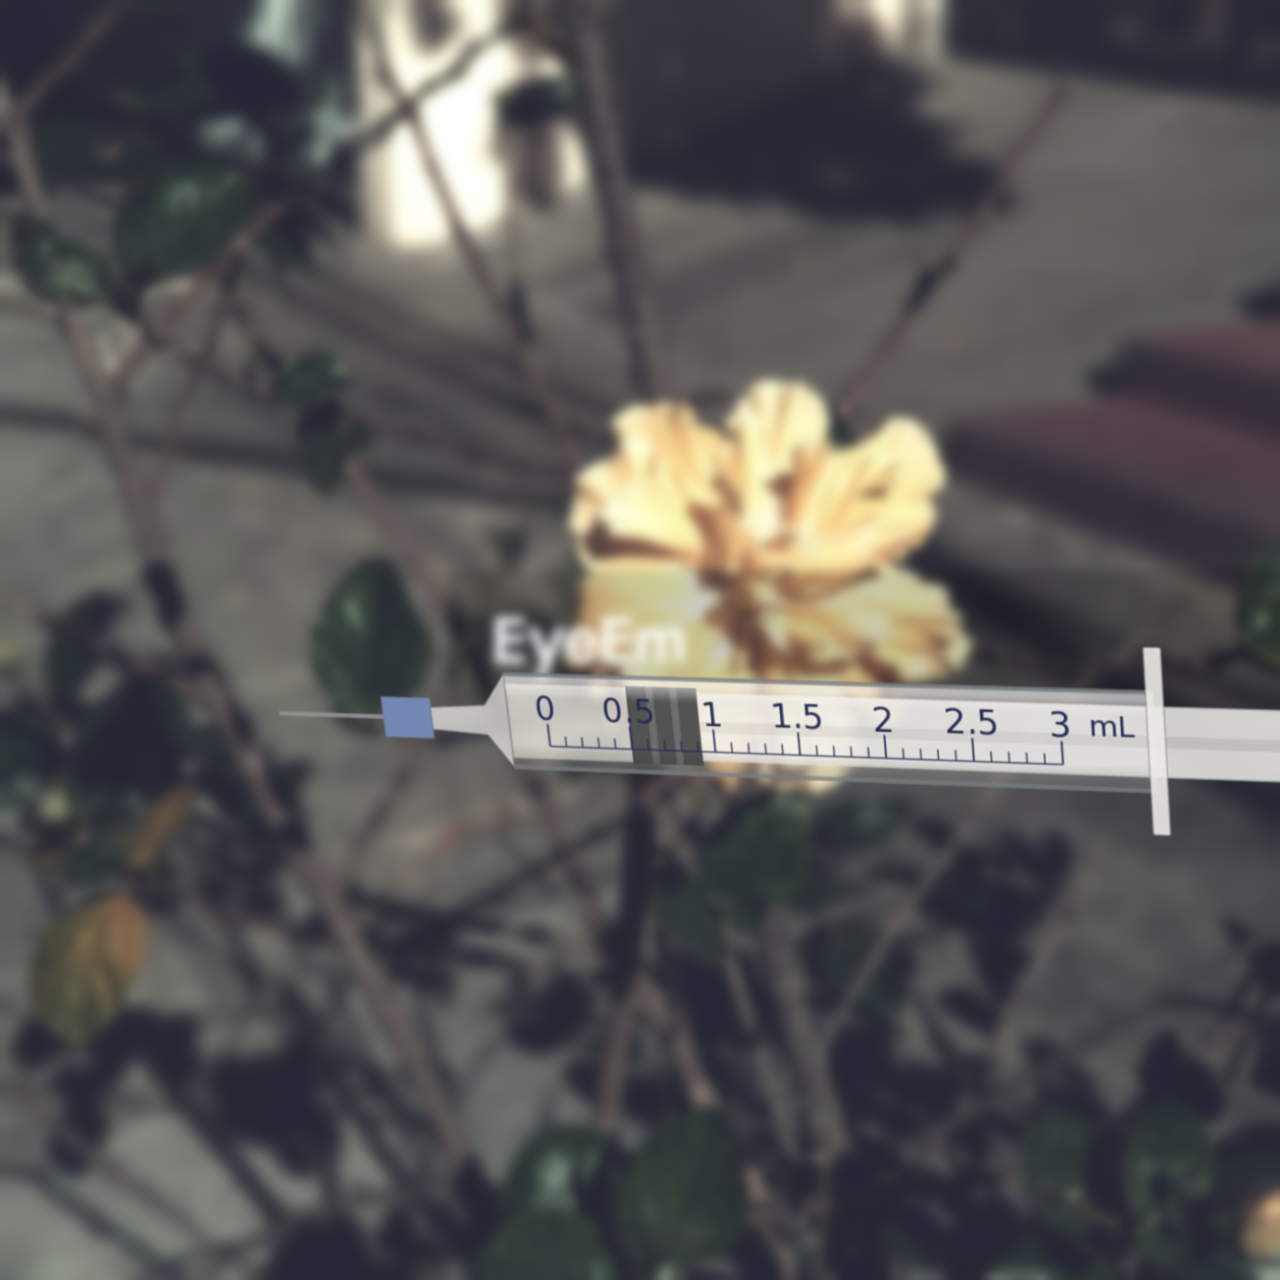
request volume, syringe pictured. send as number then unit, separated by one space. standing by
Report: 0.5 mL
